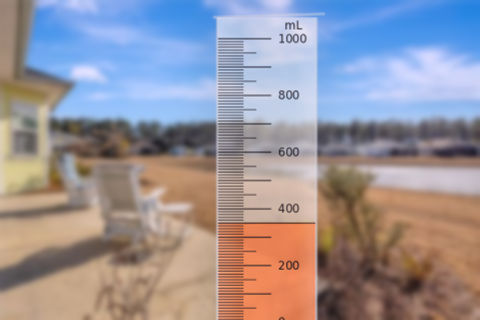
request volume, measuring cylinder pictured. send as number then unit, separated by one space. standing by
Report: 350 mL
